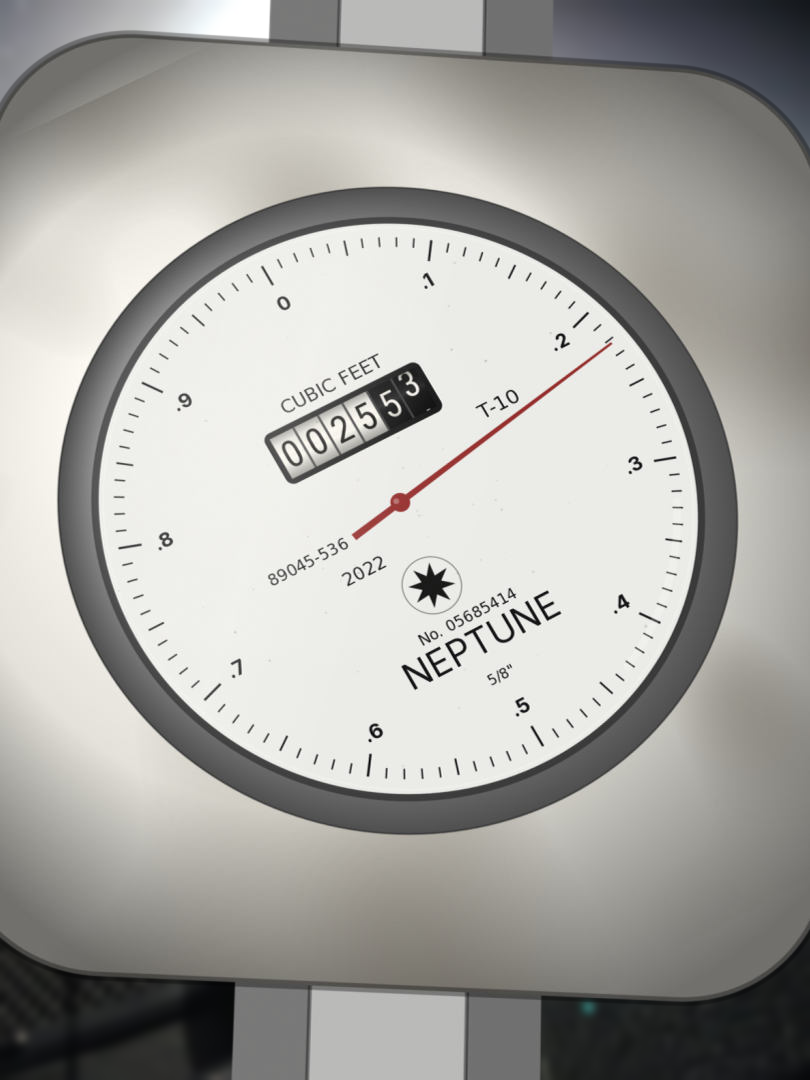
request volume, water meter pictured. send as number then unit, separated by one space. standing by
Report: 2553.22 ft³
